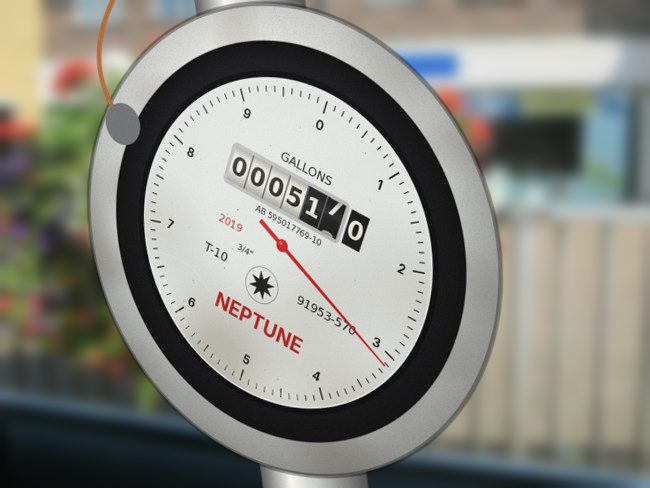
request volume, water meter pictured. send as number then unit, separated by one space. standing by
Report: 5173.1 gal
